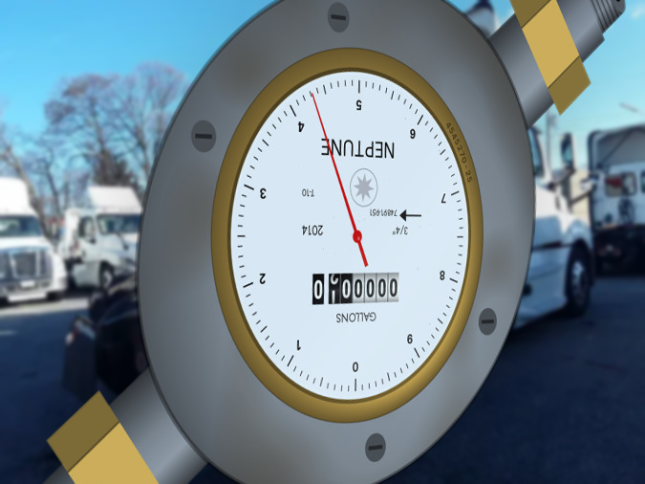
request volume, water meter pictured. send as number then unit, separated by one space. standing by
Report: 14.3 gal
